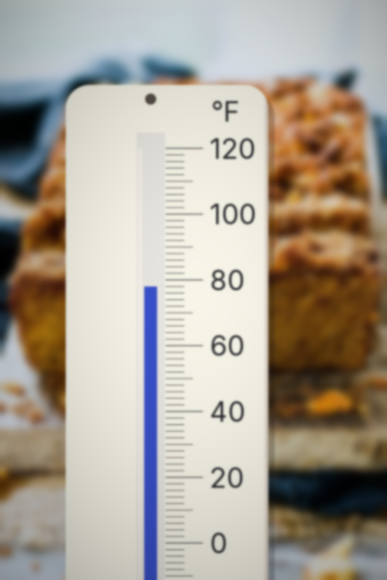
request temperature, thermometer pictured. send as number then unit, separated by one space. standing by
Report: 78 °F
